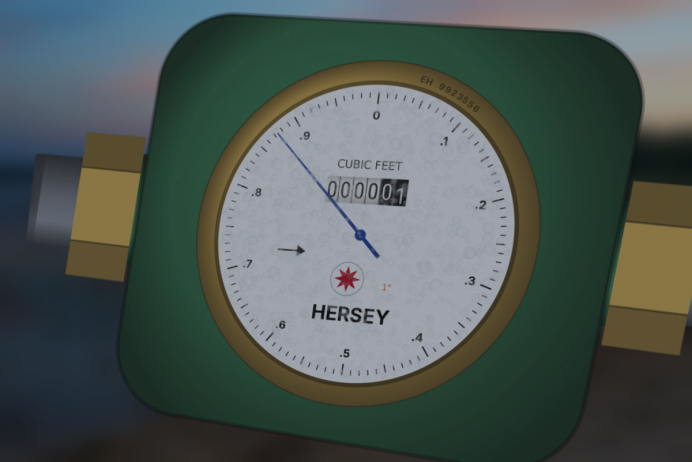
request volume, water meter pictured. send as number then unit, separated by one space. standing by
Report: 0.87 ft³
